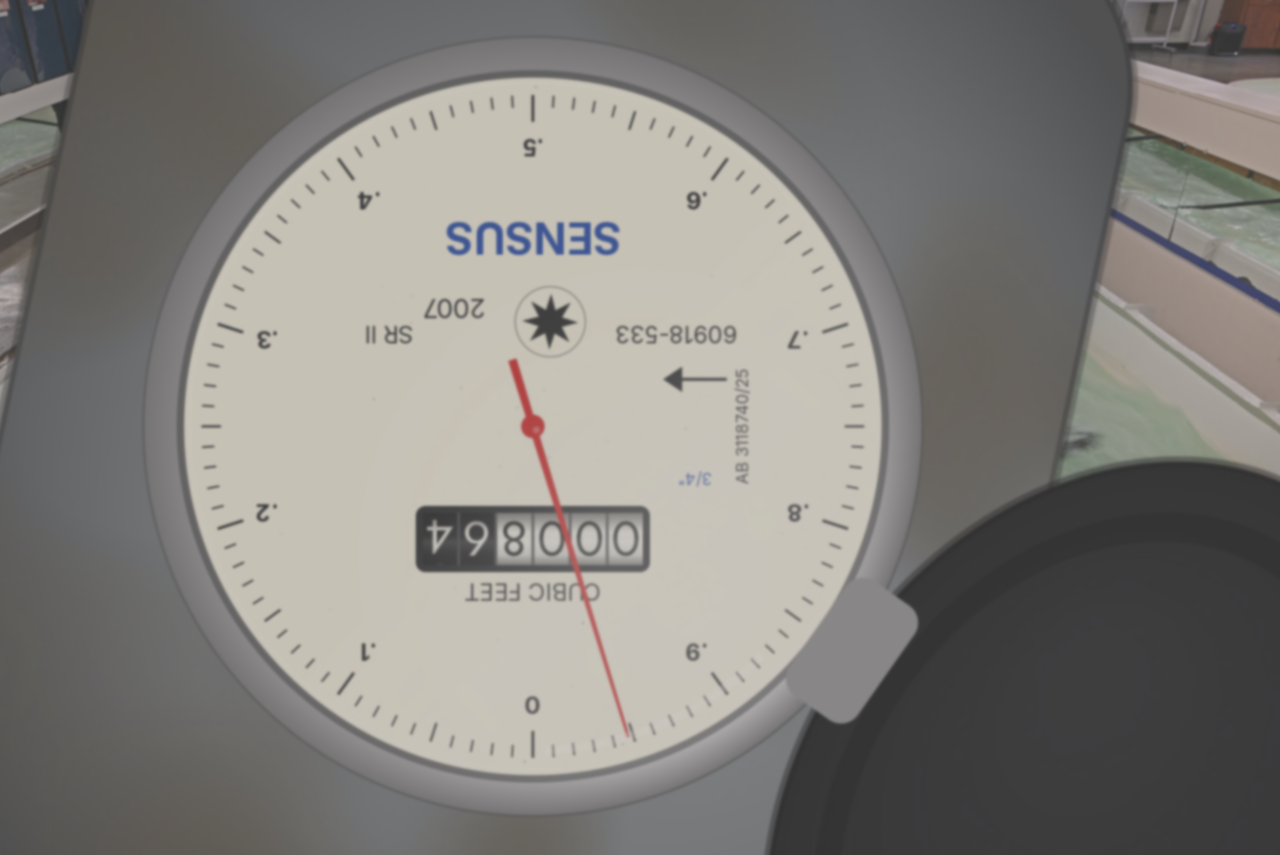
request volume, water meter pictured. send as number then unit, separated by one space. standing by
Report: 863.95 ft³
